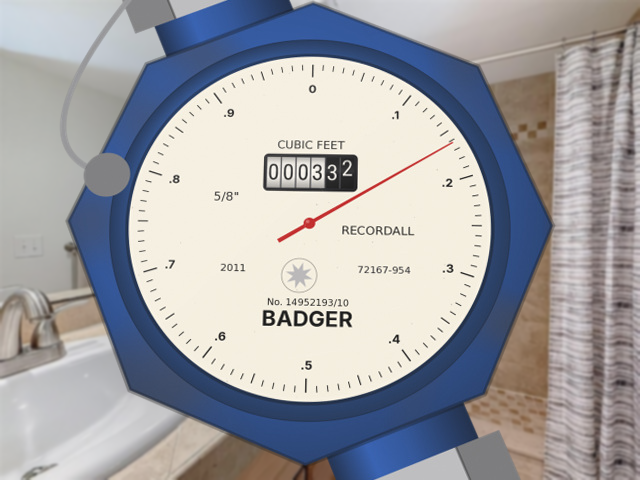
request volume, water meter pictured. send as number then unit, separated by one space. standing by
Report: 332.16 ft³
